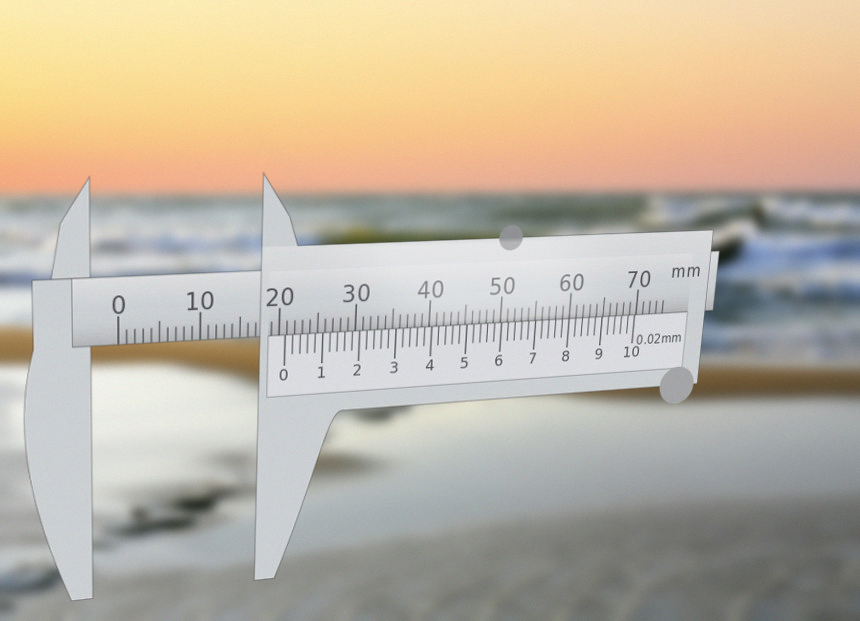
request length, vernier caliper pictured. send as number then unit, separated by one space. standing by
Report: 20.8 mm
